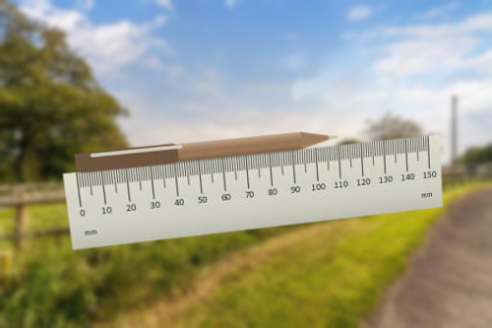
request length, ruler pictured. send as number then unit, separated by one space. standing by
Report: 110 mm
